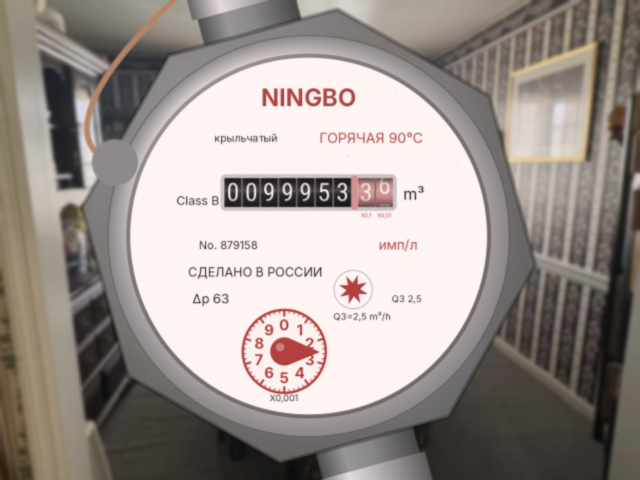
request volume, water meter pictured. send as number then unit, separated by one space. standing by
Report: 99953.362 m³
